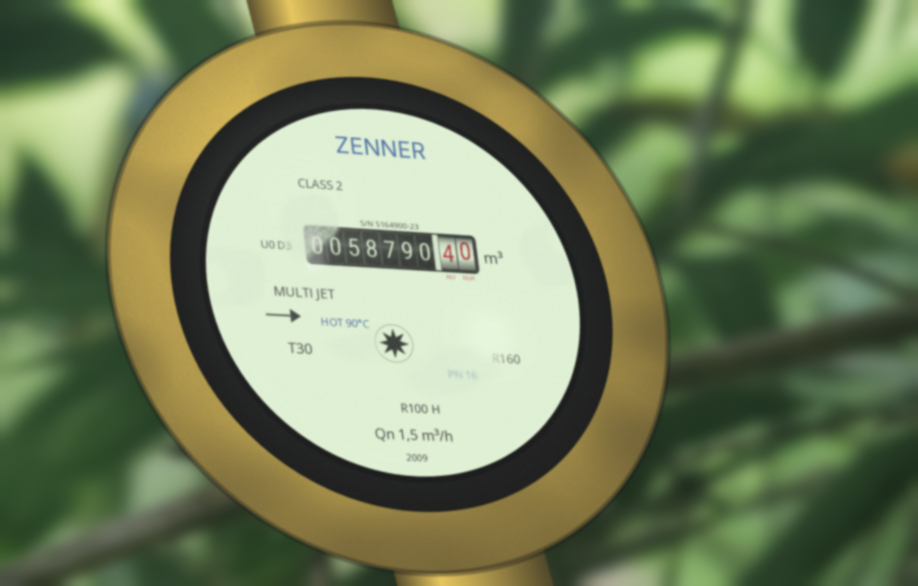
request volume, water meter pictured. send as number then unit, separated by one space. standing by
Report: 58790.40 m³
